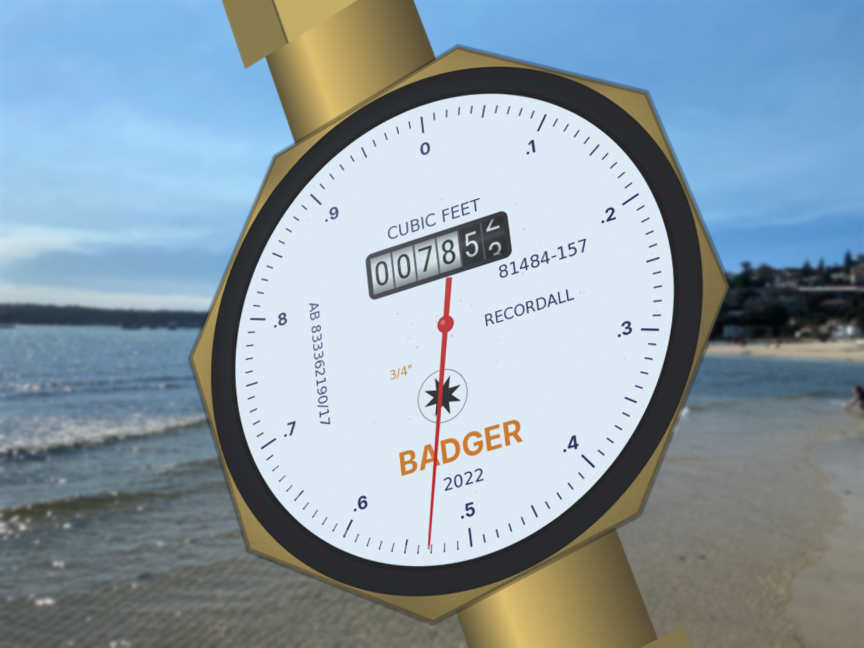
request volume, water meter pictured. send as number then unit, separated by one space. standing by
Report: 7852.53 ft³
